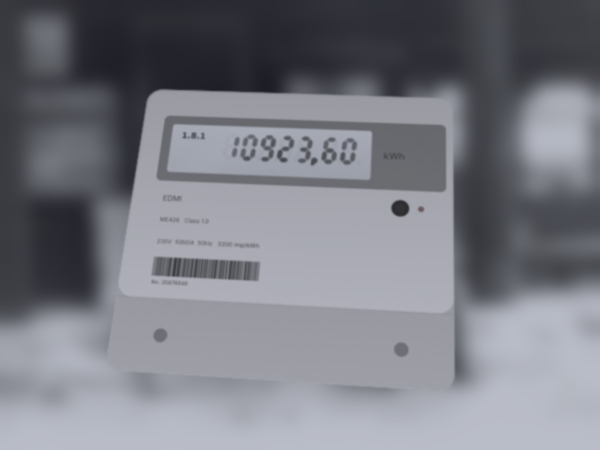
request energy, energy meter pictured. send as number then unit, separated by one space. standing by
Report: 10923.60 kWh
